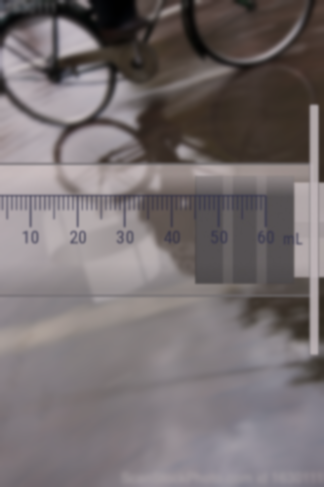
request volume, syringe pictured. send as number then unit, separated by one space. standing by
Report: 45 mL
